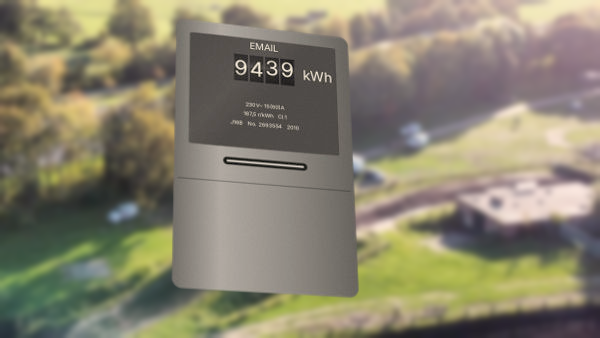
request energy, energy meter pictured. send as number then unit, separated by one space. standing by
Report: 9439 kWh
